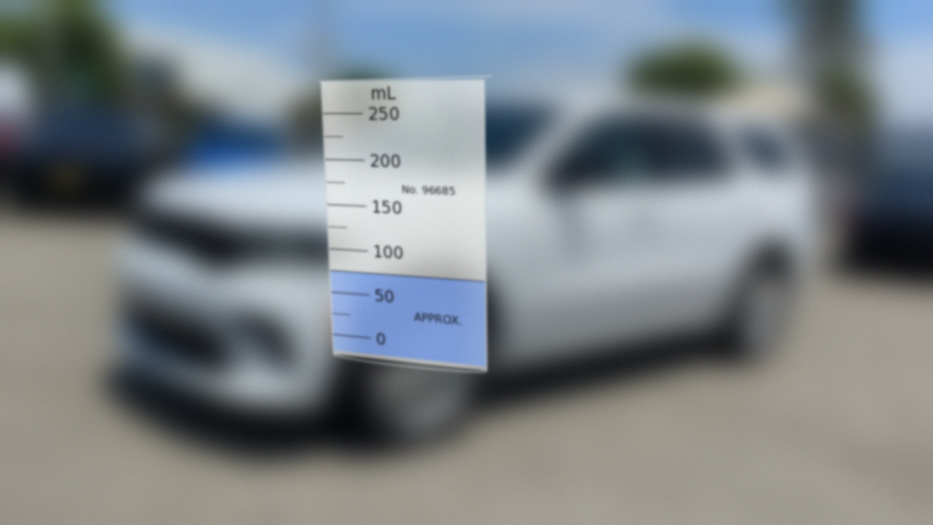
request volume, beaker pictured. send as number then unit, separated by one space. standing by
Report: 75 mL
